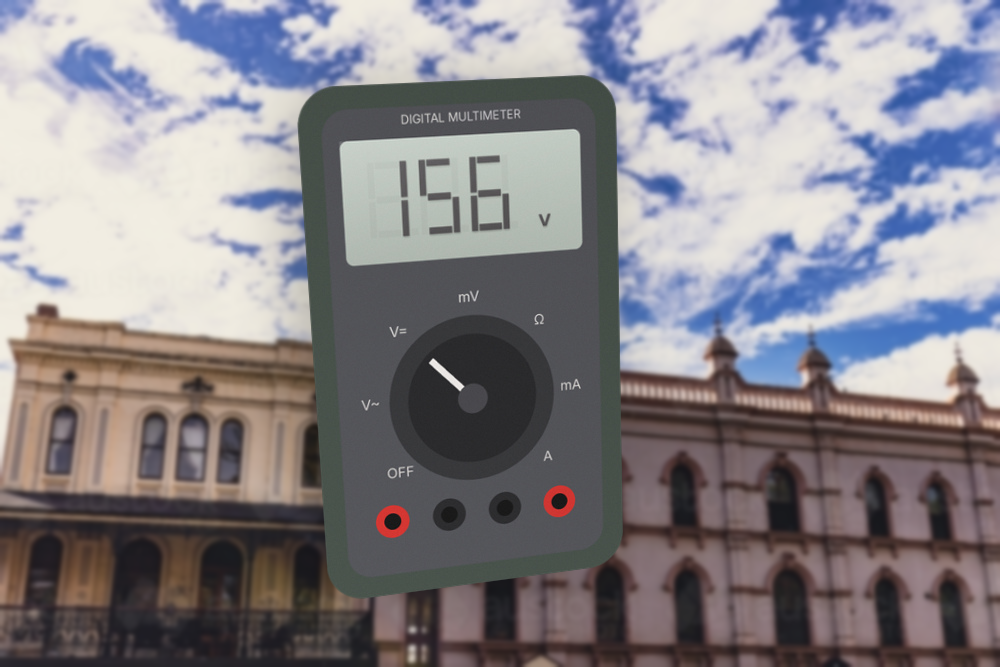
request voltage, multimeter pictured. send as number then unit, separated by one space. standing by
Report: 156 V
